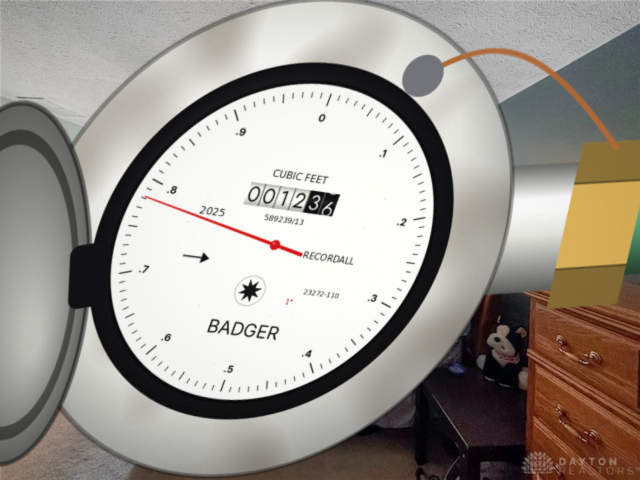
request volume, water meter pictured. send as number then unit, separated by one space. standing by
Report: 1235.78 ft³
